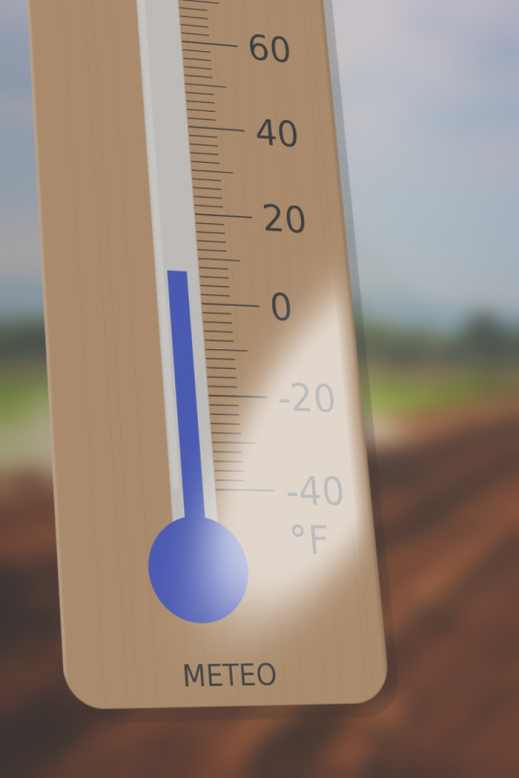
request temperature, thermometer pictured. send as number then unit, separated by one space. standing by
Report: 7 °F
